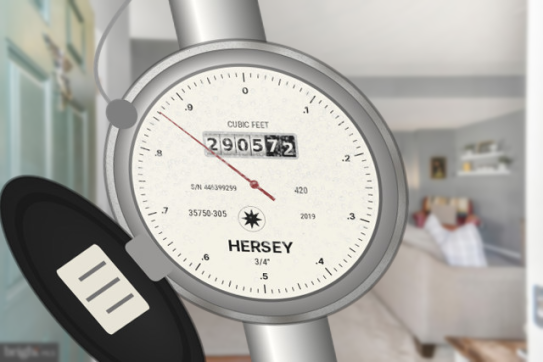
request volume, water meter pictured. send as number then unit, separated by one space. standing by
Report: 290571.86 ft³
